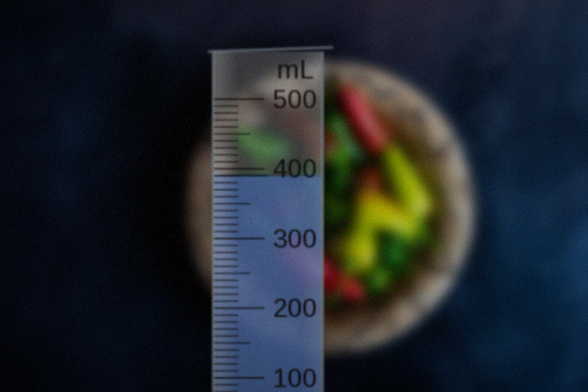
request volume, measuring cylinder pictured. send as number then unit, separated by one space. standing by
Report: 390 mL
